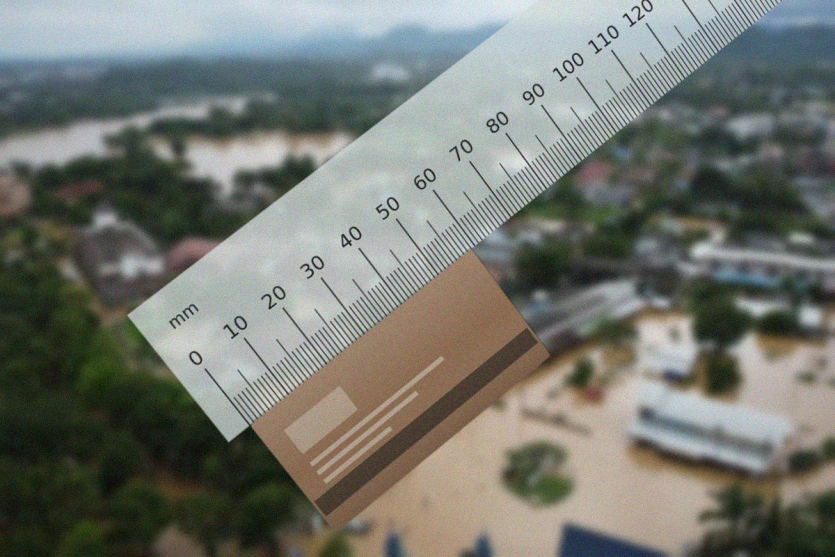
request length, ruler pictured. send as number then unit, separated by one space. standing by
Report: 59 mm
